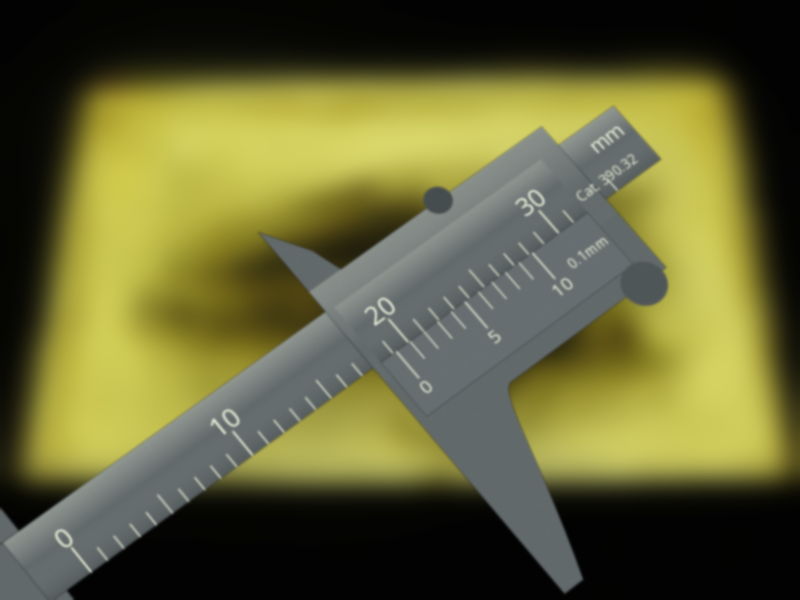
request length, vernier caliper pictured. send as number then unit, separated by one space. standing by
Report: 19.2 mm
